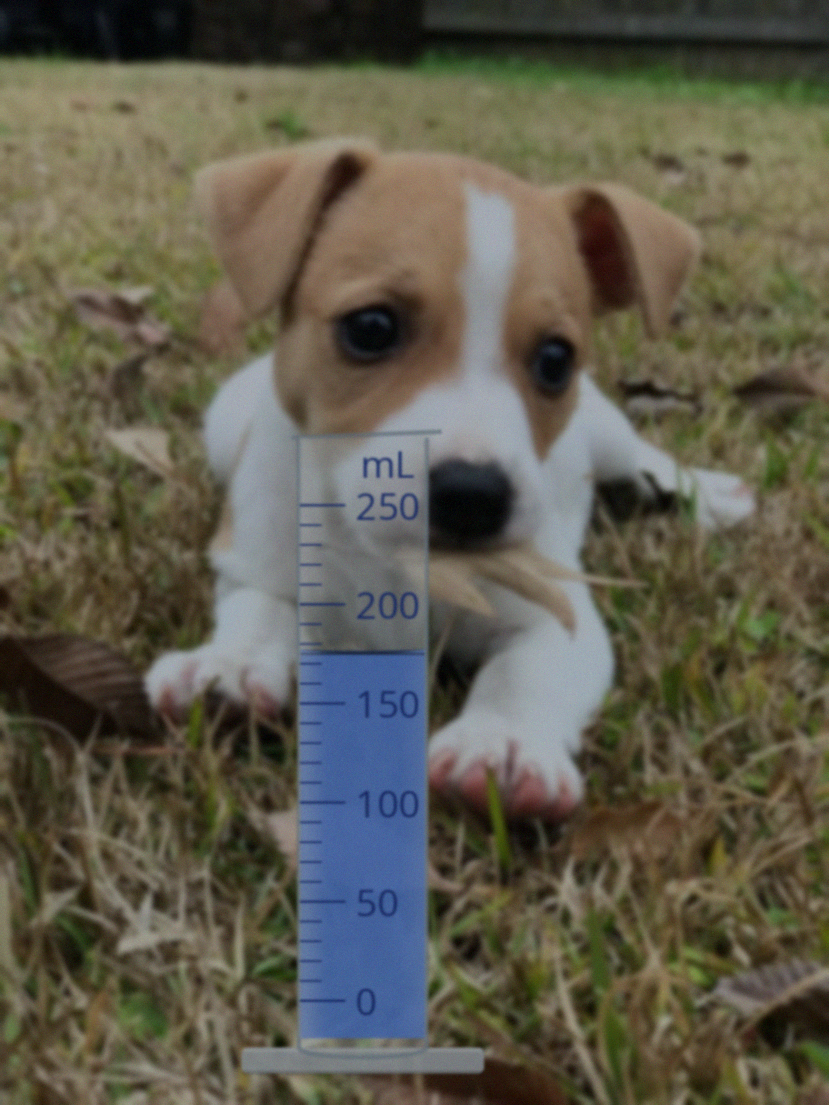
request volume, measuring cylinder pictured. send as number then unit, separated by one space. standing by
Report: 175 mL
